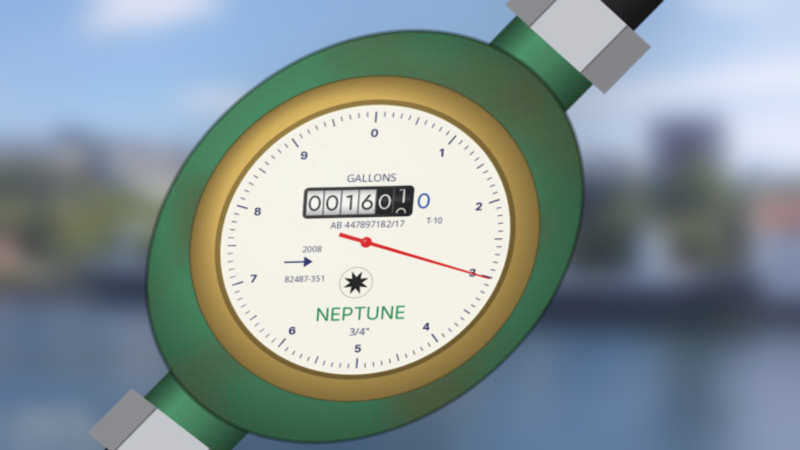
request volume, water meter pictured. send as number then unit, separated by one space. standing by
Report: 16013.0 gal
